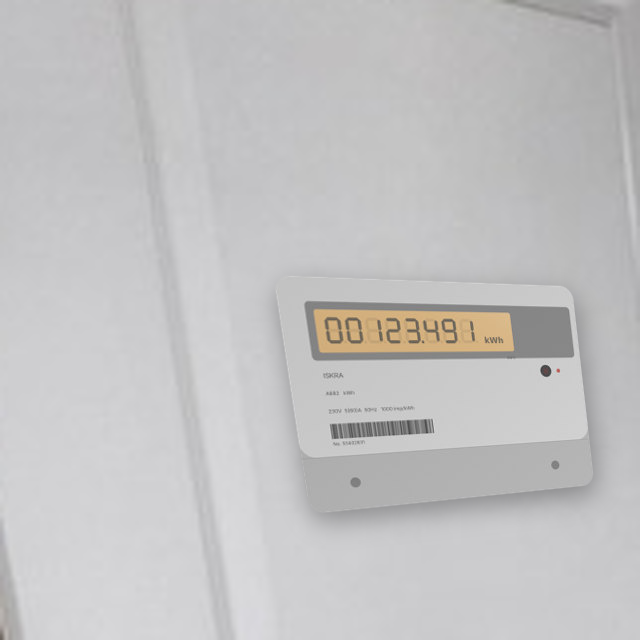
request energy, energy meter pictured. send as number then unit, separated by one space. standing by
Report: 123.491 kWh
